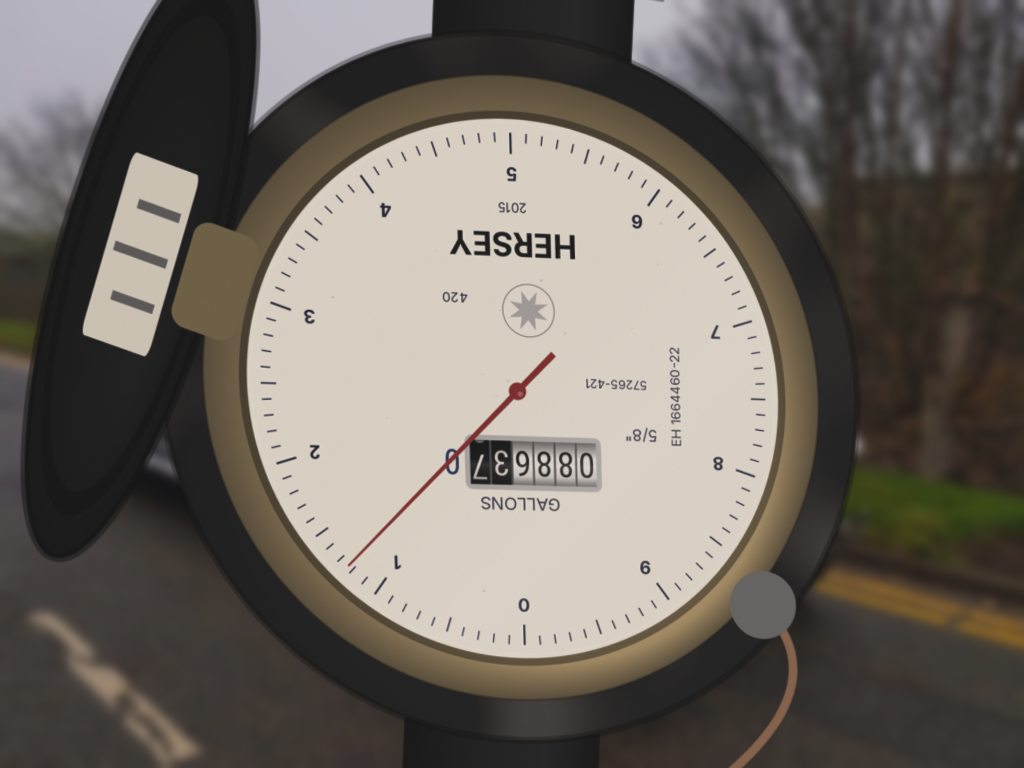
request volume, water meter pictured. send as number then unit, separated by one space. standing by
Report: 886371.2 gal
